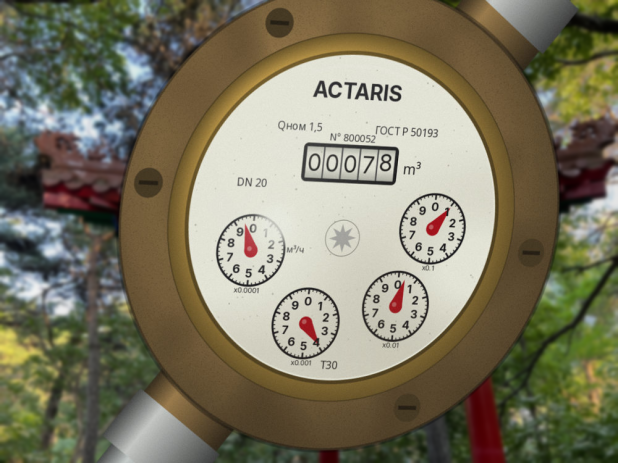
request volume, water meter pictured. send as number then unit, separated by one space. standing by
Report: 78.1039 m³
